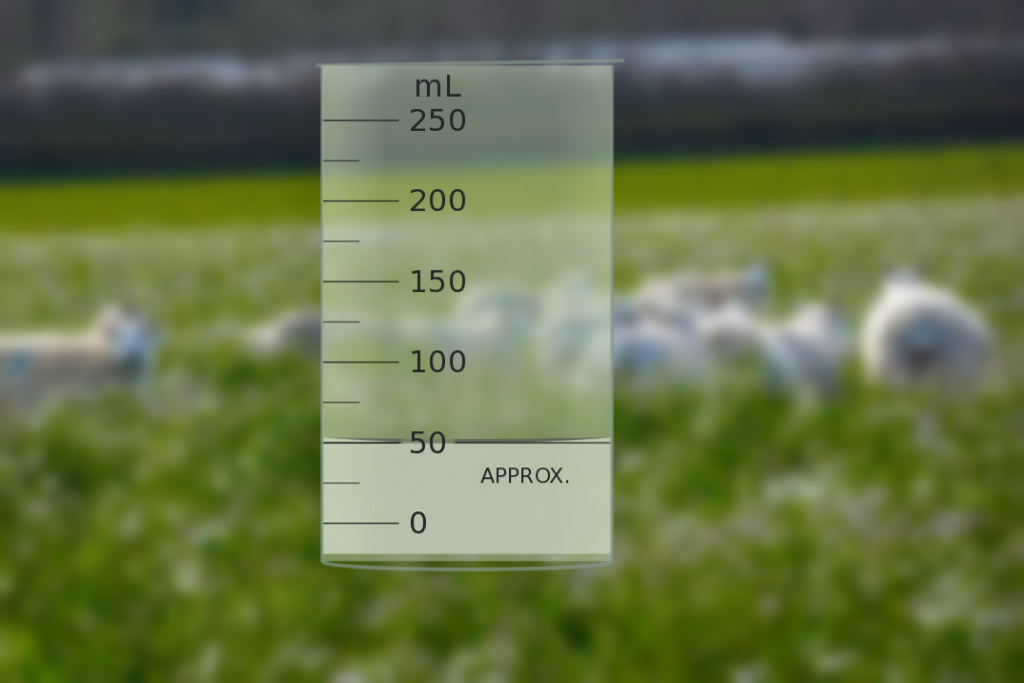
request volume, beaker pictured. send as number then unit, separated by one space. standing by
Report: 50 mL
